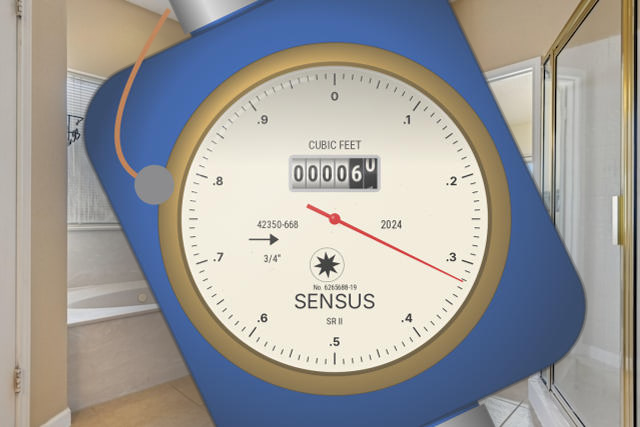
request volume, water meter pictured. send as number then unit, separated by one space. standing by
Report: 60.32 ft³
